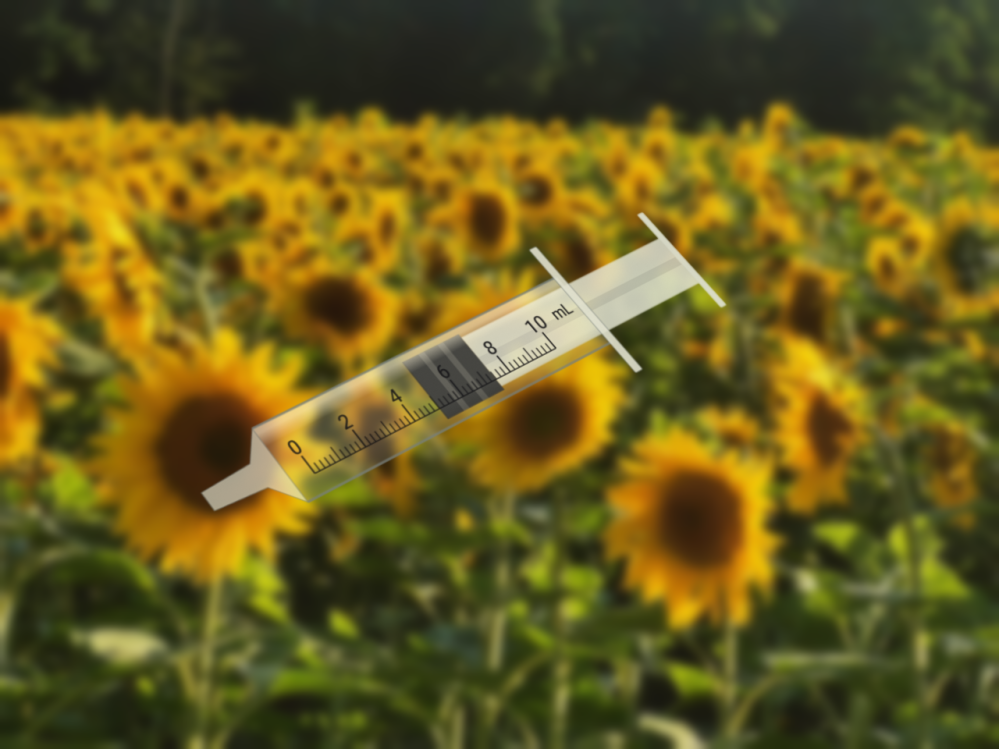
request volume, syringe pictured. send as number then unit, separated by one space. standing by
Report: 5 mL
